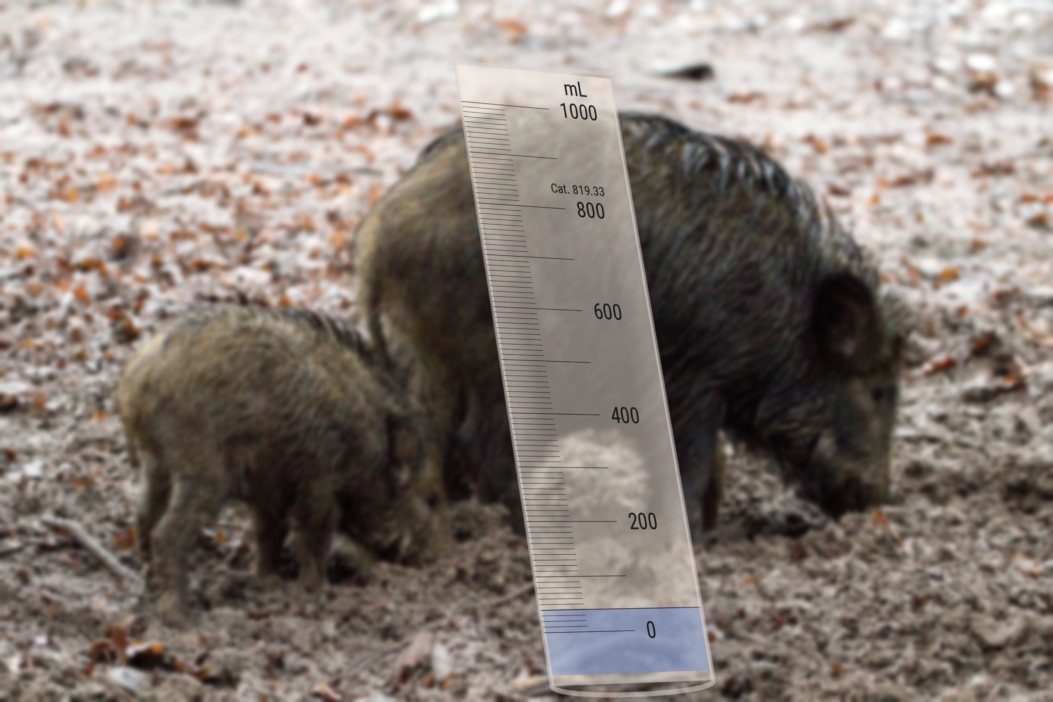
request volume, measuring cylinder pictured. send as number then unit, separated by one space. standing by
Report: 40 mL
